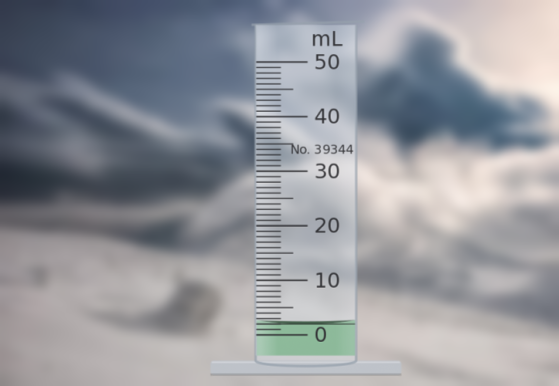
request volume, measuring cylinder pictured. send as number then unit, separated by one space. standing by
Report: 2 mL
